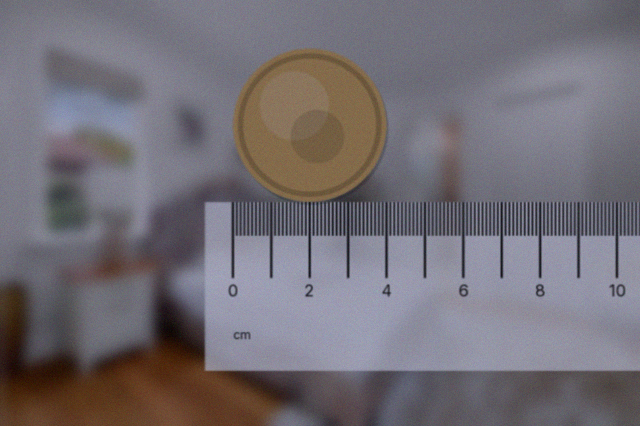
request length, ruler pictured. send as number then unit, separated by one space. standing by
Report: 4 cm
